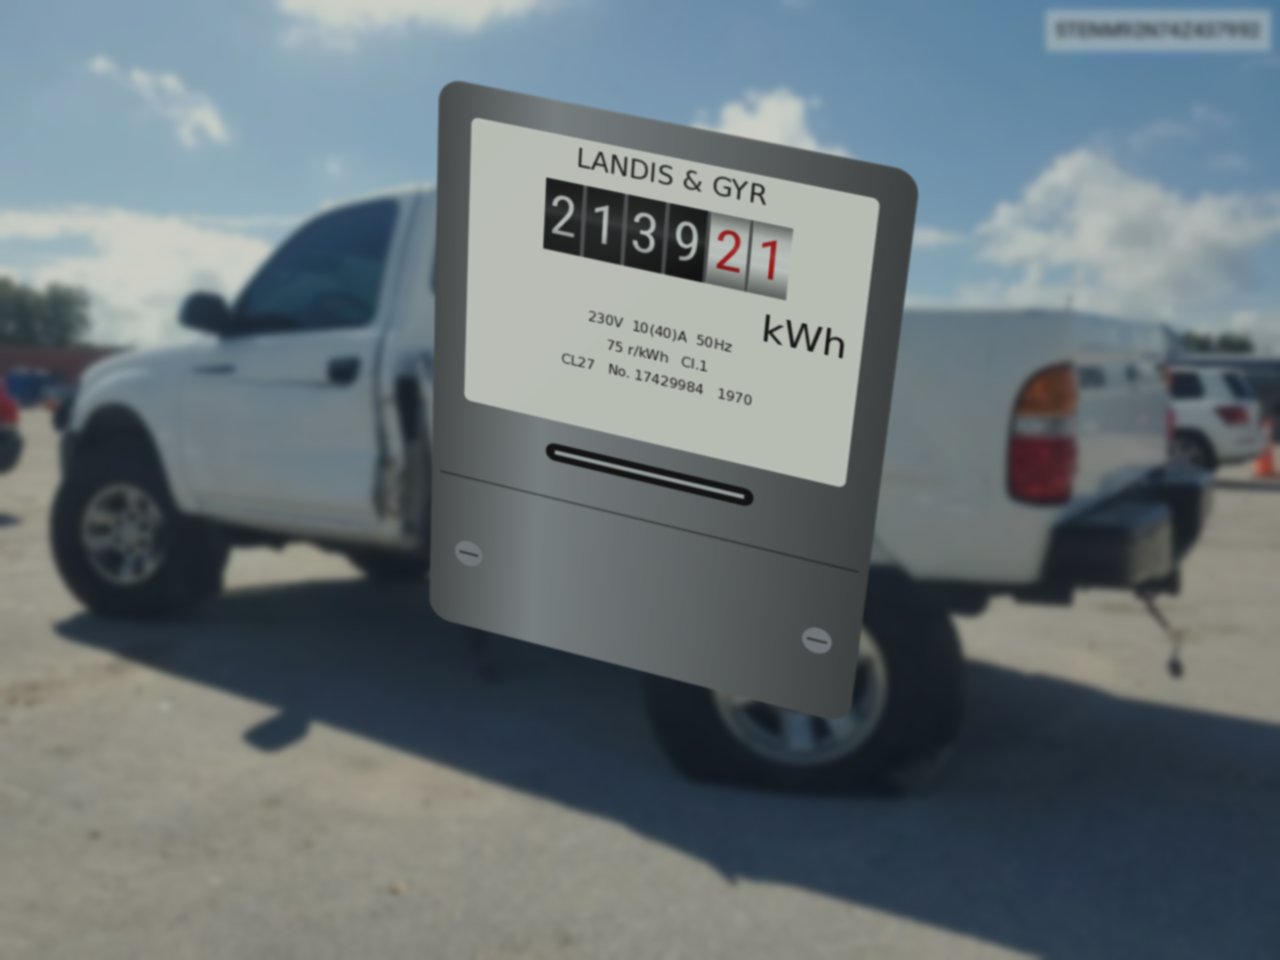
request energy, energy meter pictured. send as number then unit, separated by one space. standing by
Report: 2139.21 kWh
